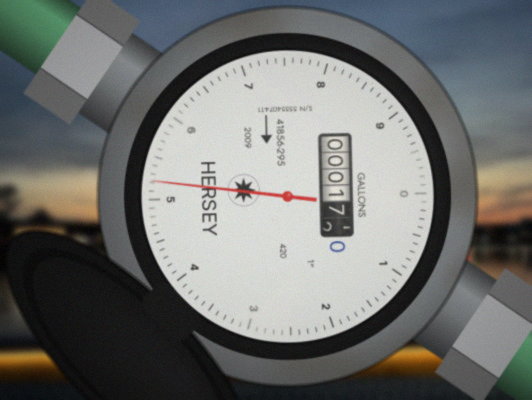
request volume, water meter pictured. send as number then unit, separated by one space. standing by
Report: 1715.2 gal
